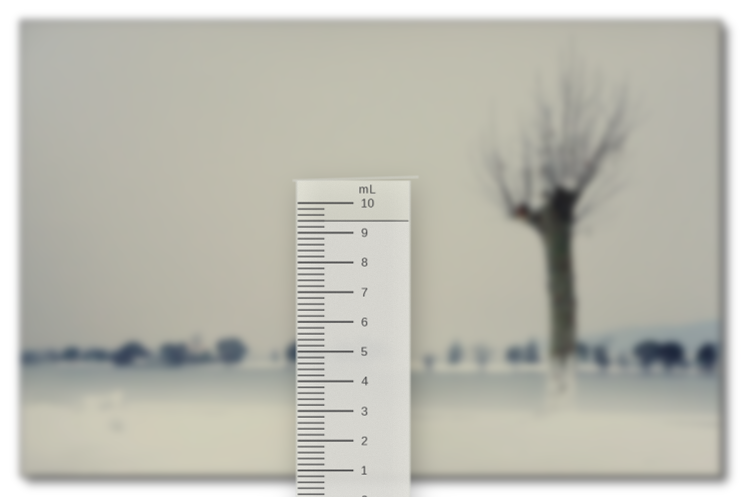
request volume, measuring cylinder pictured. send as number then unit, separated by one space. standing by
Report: 9.4 mL
